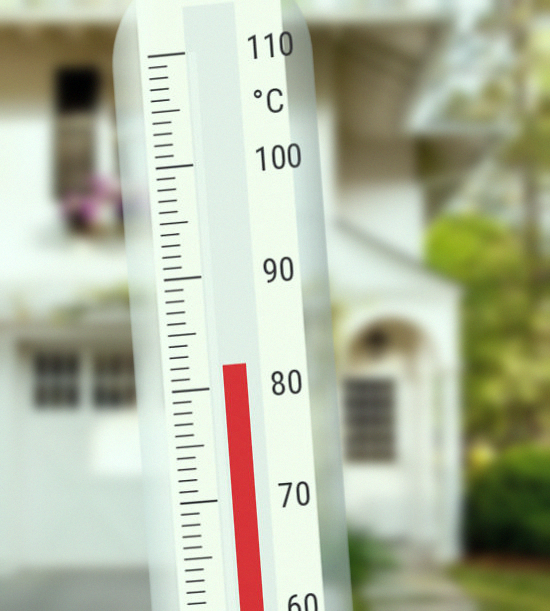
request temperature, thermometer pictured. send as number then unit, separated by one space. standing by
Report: 82 °C
